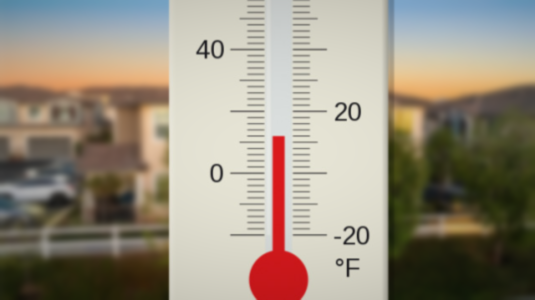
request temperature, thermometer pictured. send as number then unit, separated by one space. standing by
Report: 12 °F
